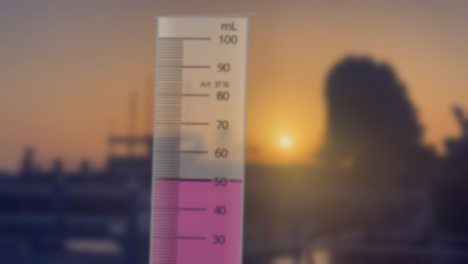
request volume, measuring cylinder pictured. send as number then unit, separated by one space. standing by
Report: 50 mL
